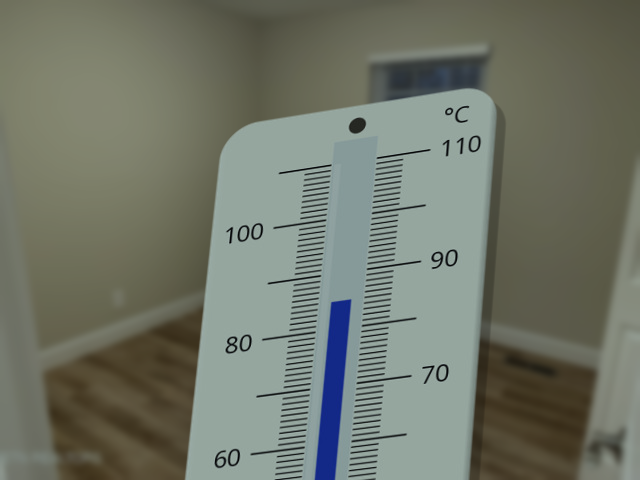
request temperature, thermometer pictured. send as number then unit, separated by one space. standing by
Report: 85 °C
